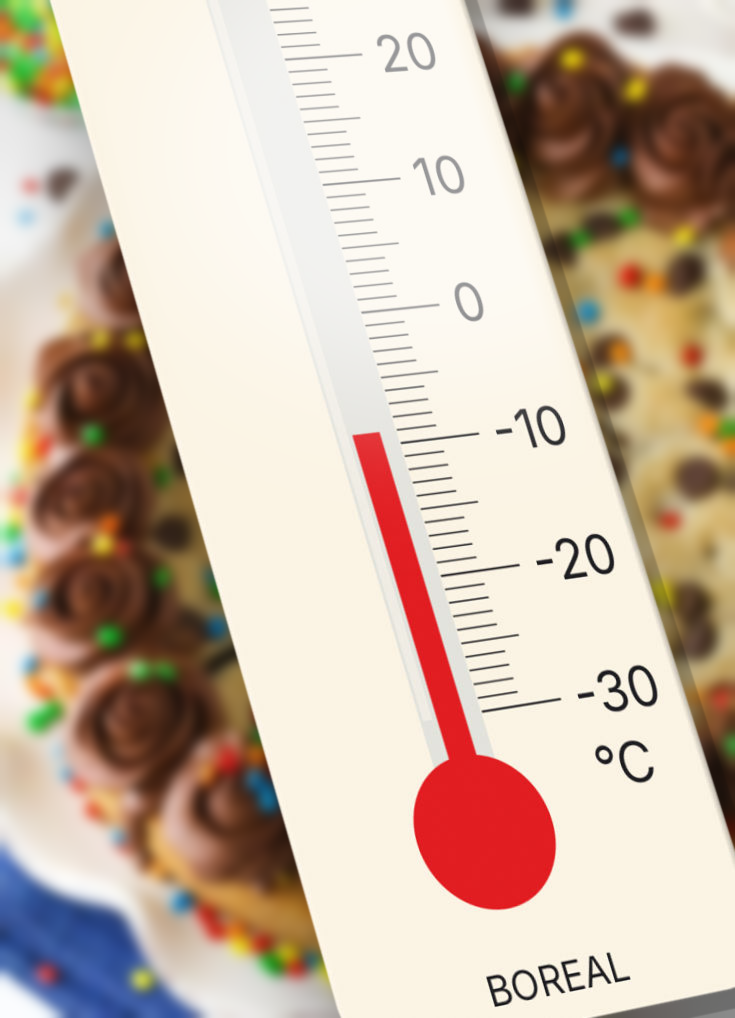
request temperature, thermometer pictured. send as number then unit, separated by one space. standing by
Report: -9 °C
